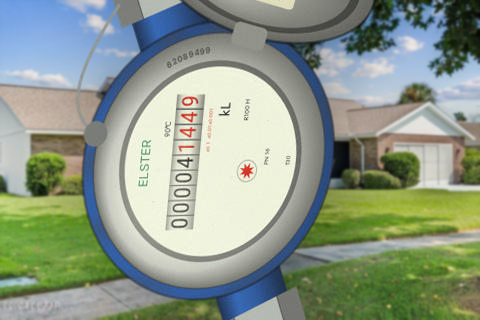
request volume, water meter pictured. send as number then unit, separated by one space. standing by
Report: 4.1449 kL
